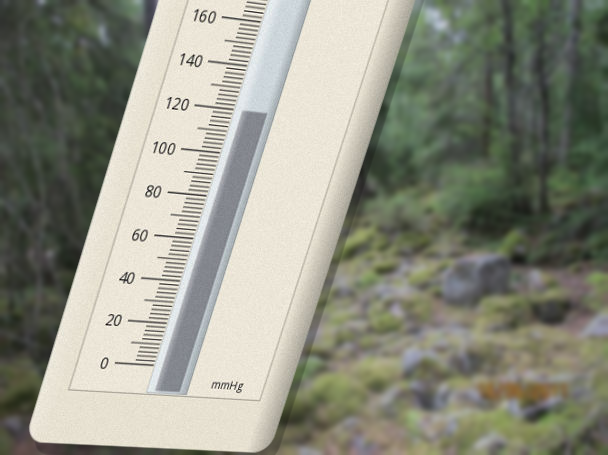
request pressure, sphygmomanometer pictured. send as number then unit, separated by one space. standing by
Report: 120 mmHg
